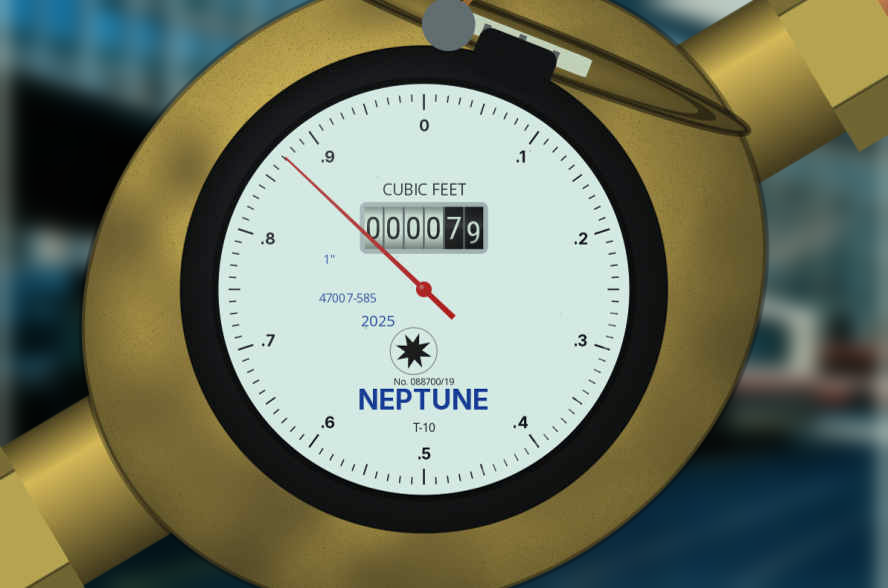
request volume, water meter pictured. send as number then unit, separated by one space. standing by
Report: 78.87 ft³
